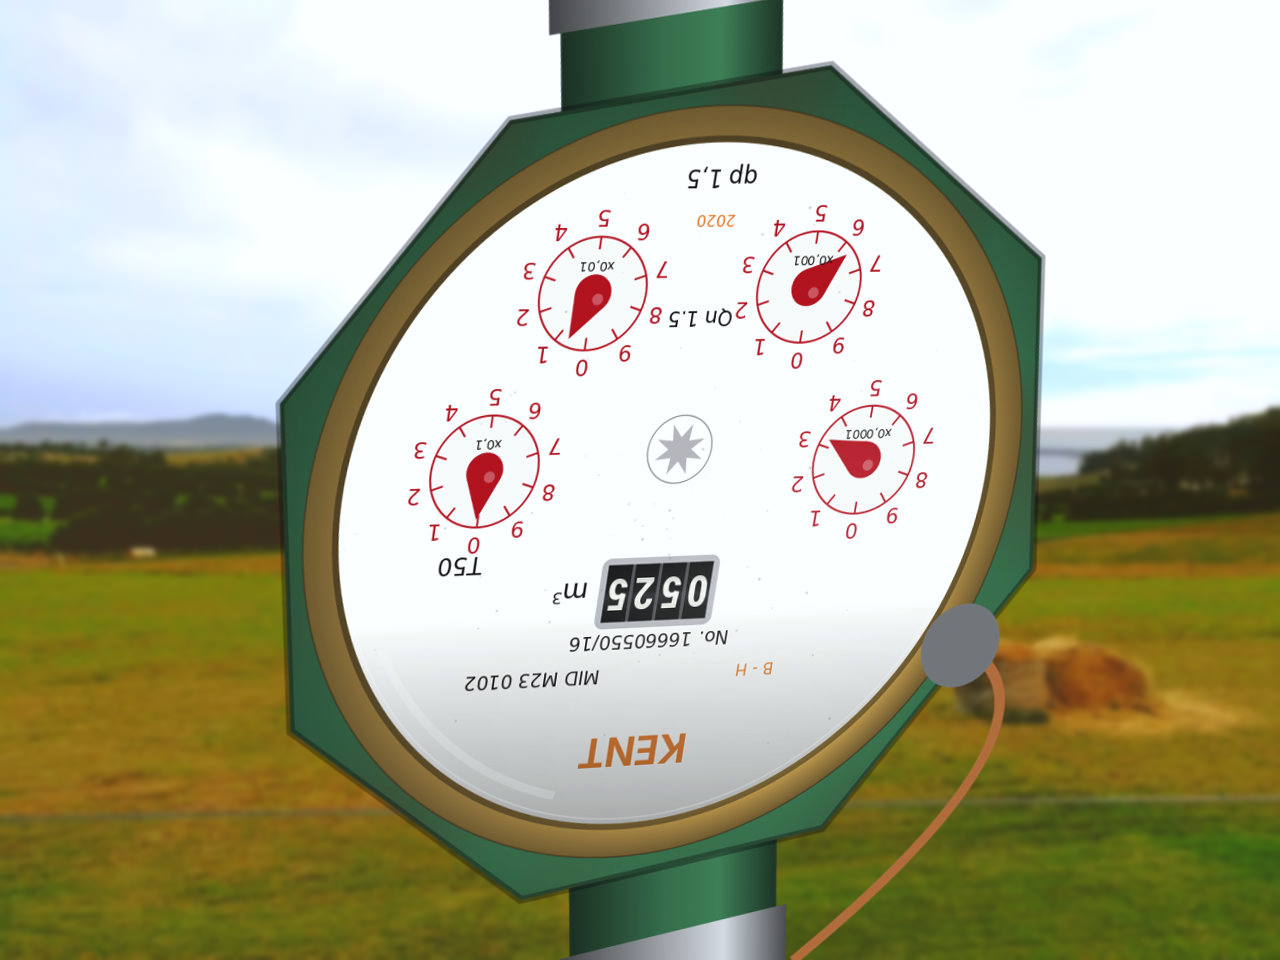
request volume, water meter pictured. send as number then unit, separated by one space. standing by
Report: 525.0063 m³
